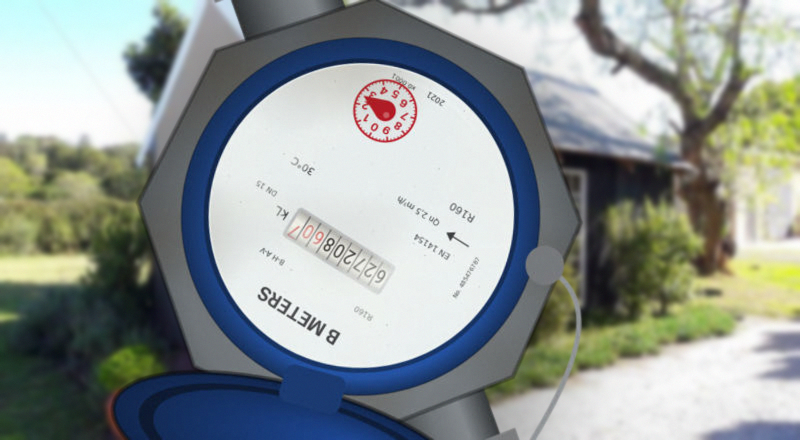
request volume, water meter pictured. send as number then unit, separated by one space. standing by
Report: 627208.6072 kL
